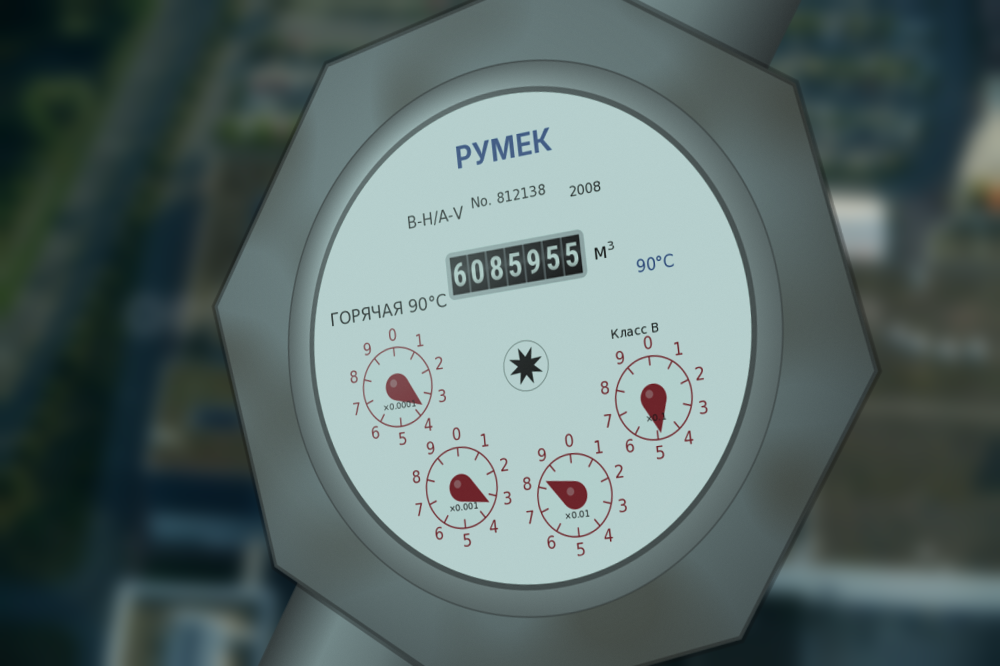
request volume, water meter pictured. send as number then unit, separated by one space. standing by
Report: 6085955.4833 m³
